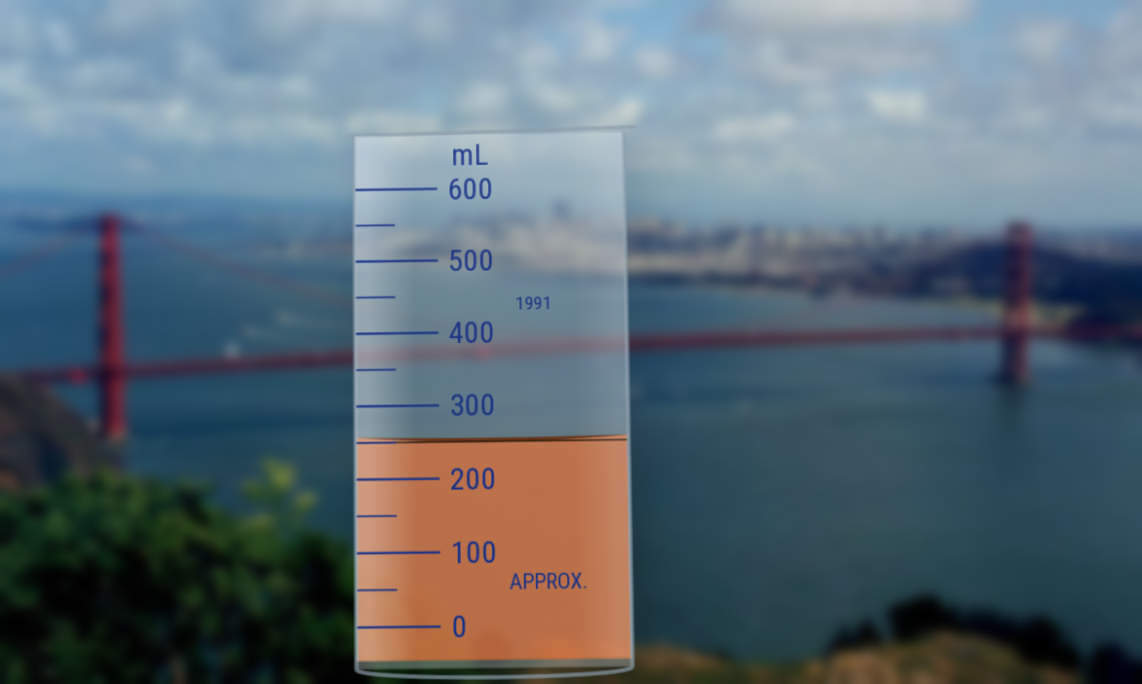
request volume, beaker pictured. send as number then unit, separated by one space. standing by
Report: 250 mL
